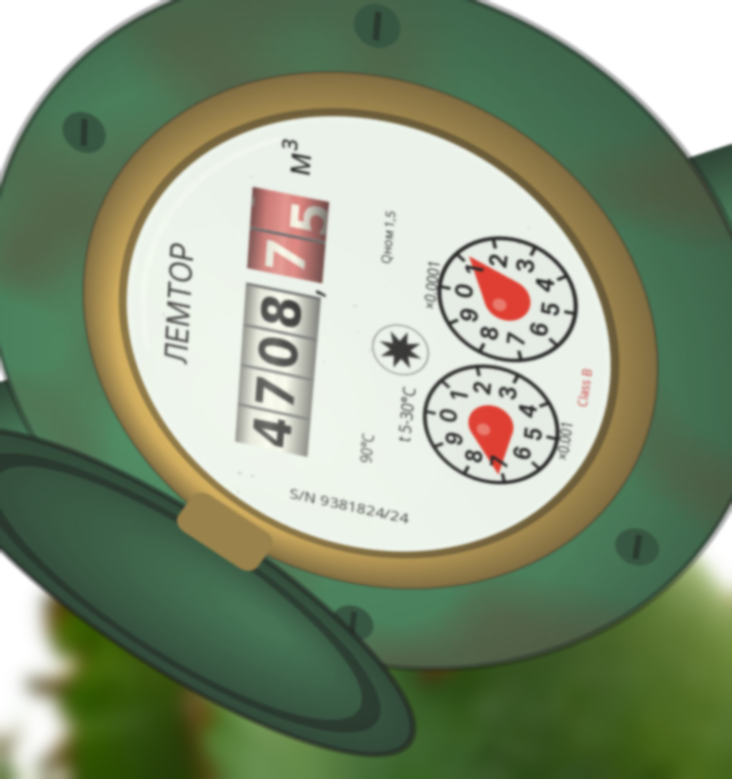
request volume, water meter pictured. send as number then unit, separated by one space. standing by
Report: 4708.7471 m³
